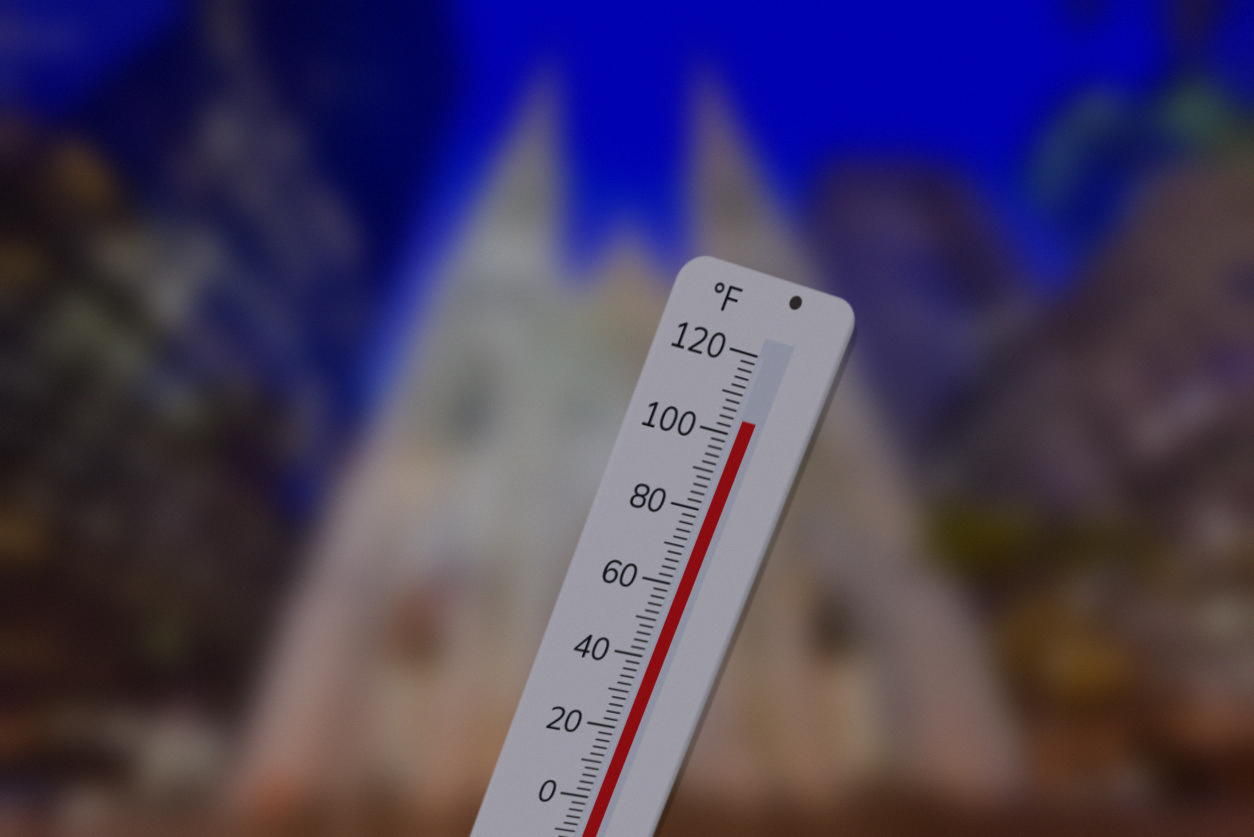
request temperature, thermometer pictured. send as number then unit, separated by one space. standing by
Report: 104 °F
